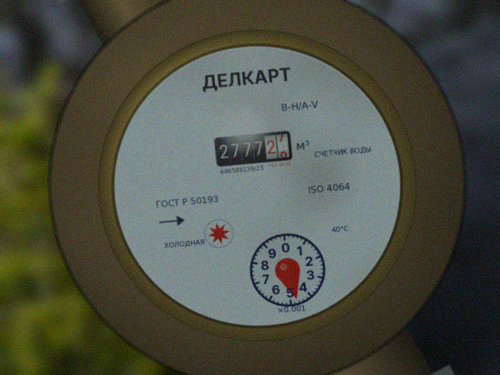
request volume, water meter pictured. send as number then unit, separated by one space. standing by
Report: 2777.274 m³
